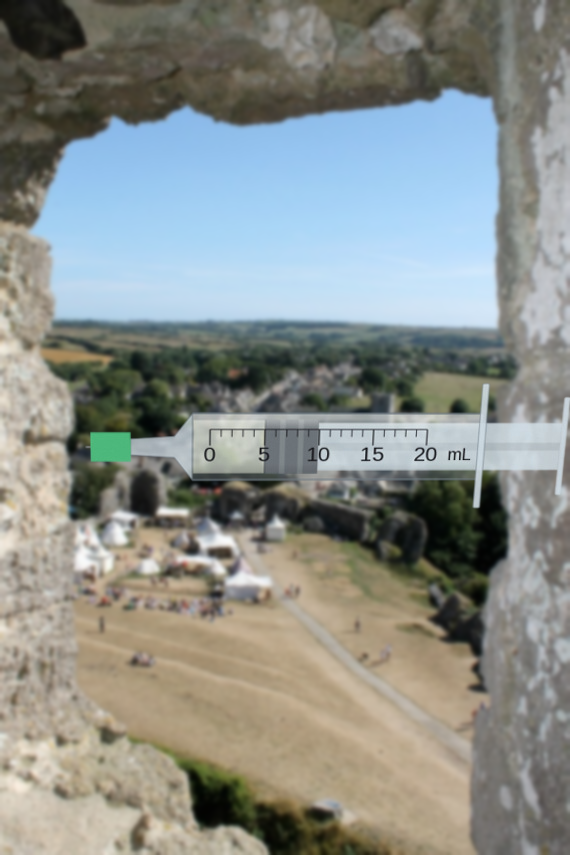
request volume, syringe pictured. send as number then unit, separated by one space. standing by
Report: 5 mL
